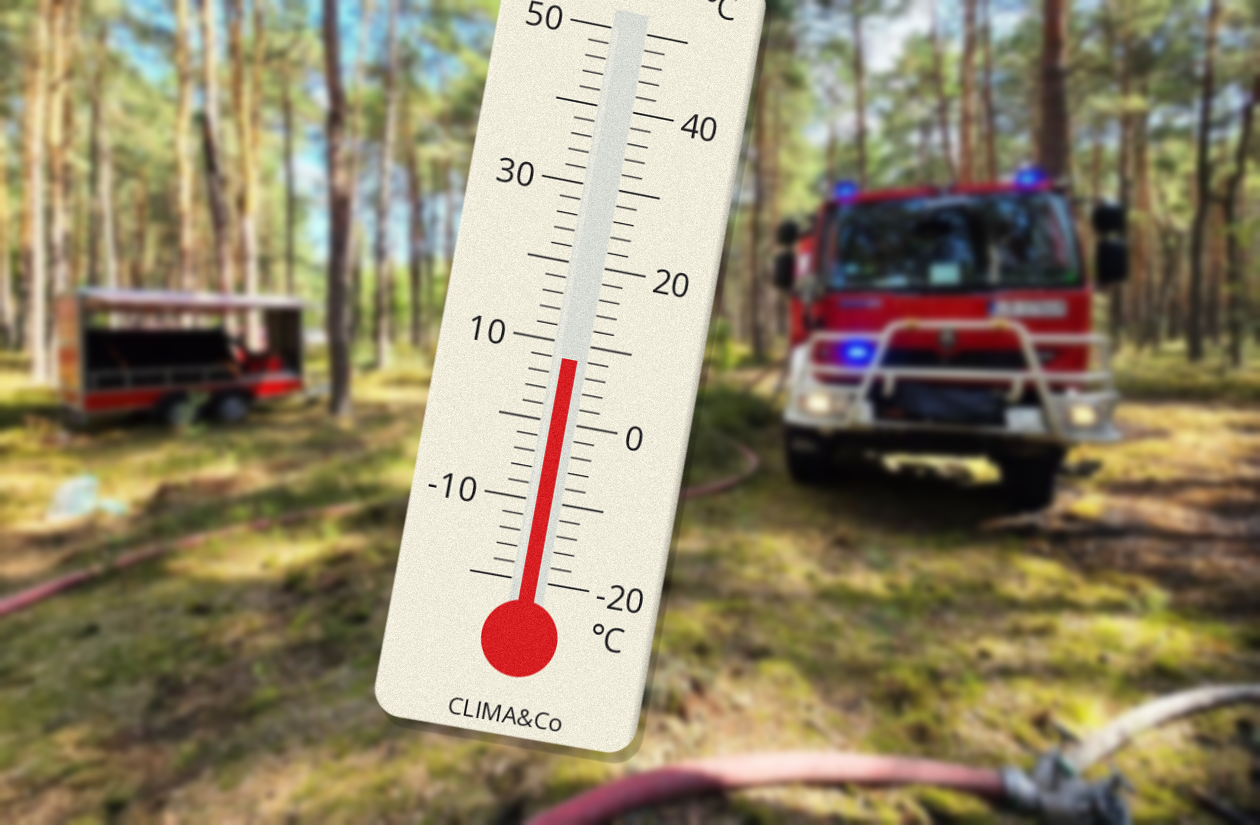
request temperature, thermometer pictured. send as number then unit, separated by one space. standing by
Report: 8 °C
